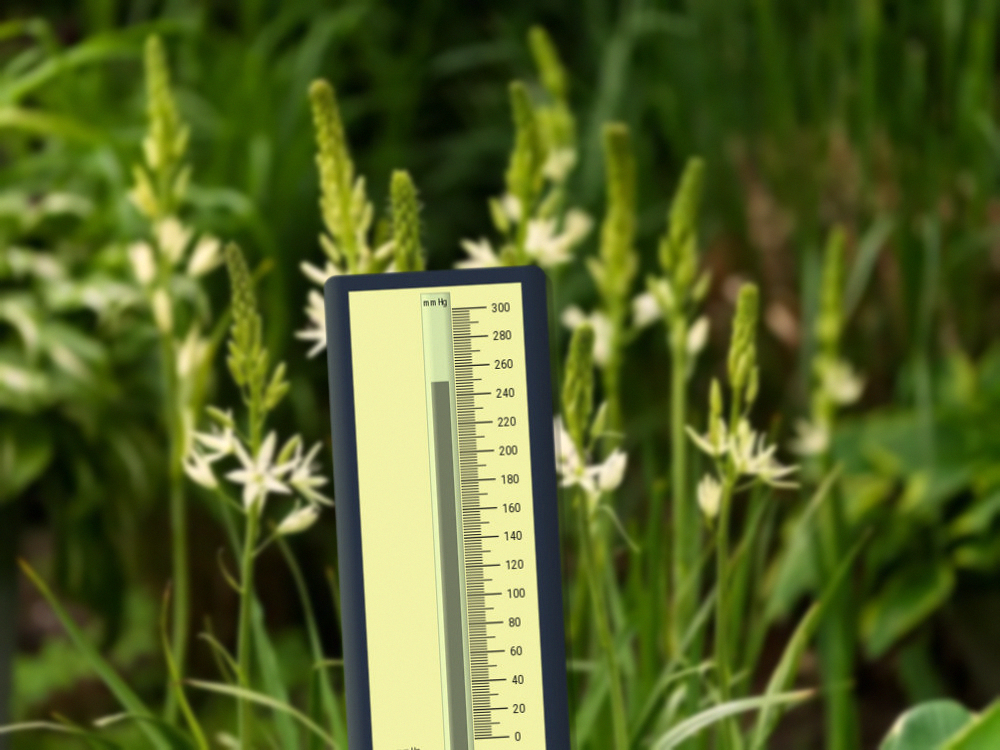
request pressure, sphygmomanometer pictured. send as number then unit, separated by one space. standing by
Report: 250 mmHg
